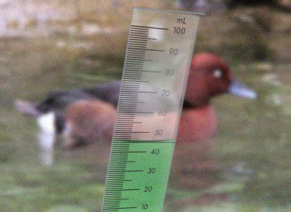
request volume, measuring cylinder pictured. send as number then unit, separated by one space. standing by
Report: 45 mL
